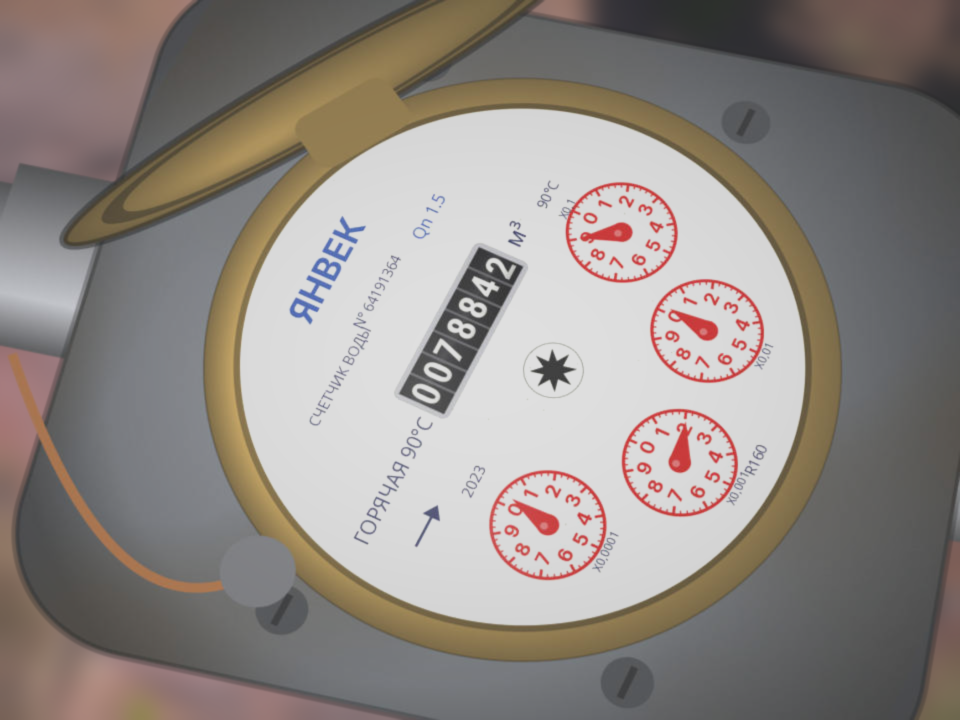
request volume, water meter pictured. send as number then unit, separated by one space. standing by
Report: 78841.9020 m³
